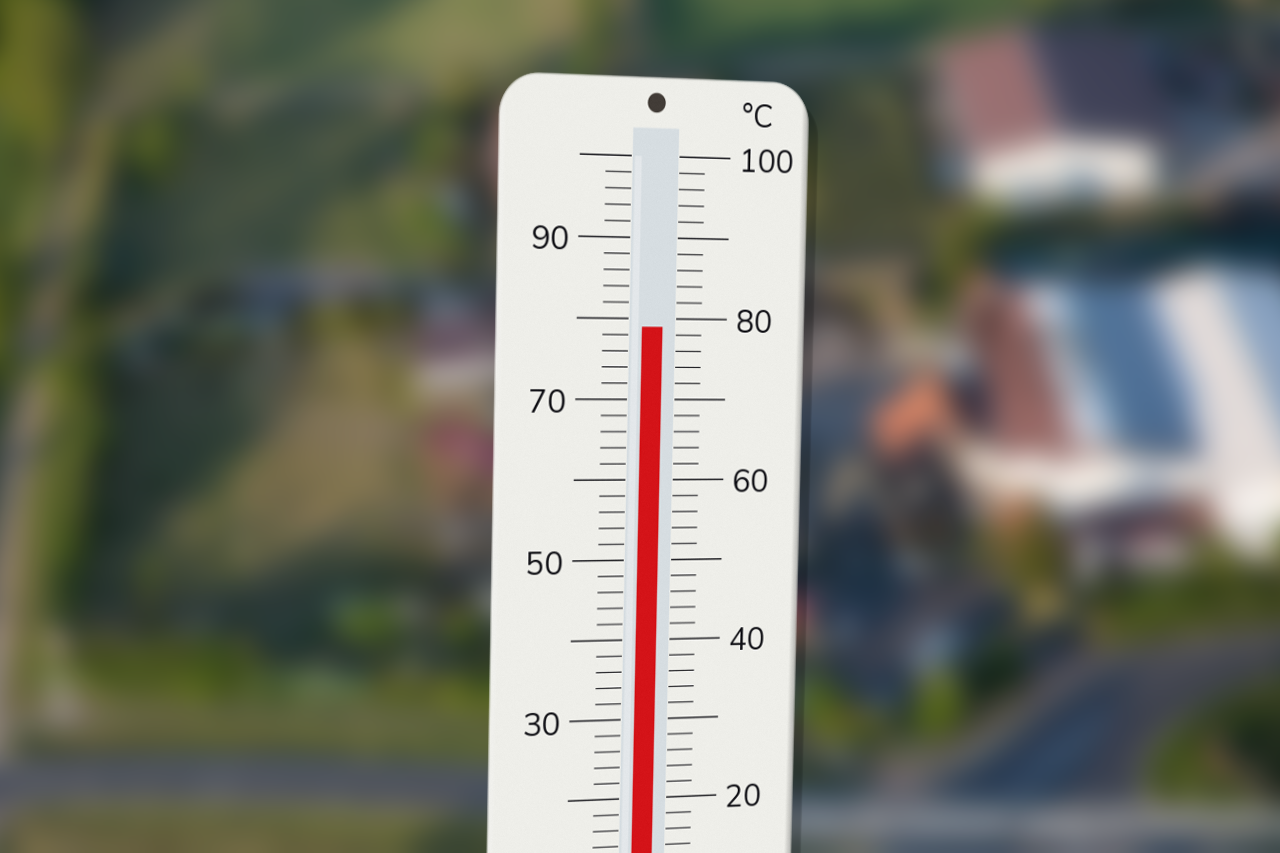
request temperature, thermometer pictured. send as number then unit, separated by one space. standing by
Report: 79 °C
